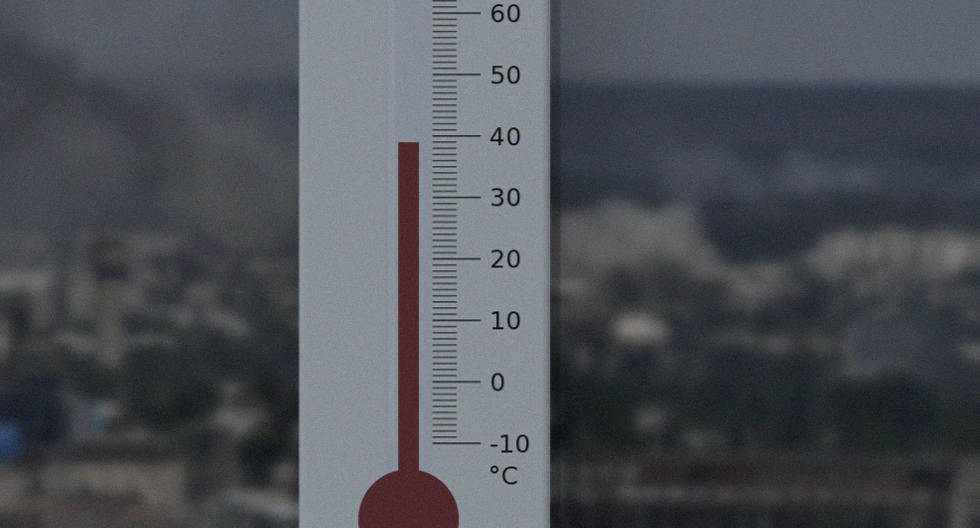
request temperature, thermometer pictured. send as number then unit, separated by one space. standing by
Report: 39 °C
